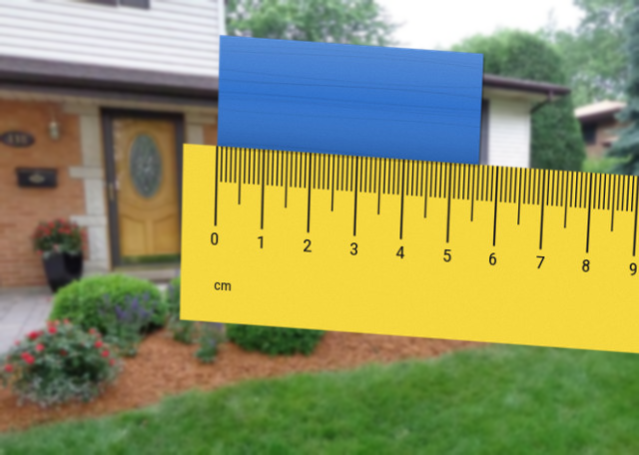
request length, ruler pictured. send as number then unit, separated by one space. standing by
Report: 5.6 cm
